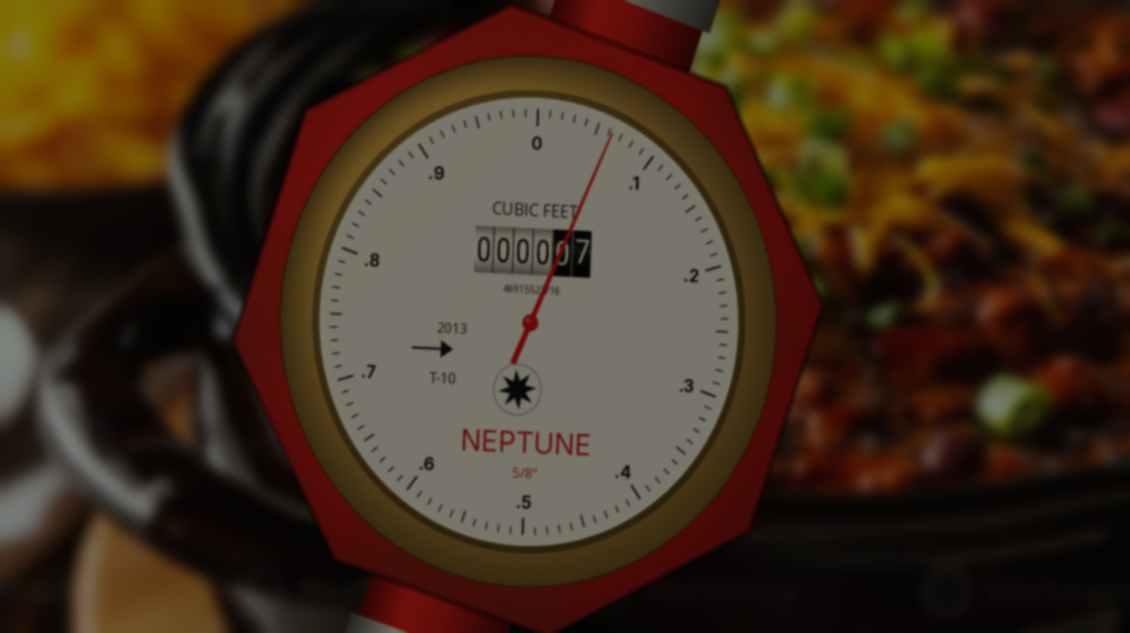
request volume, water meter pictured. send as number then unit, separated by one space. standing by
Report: 7.06 ft³
